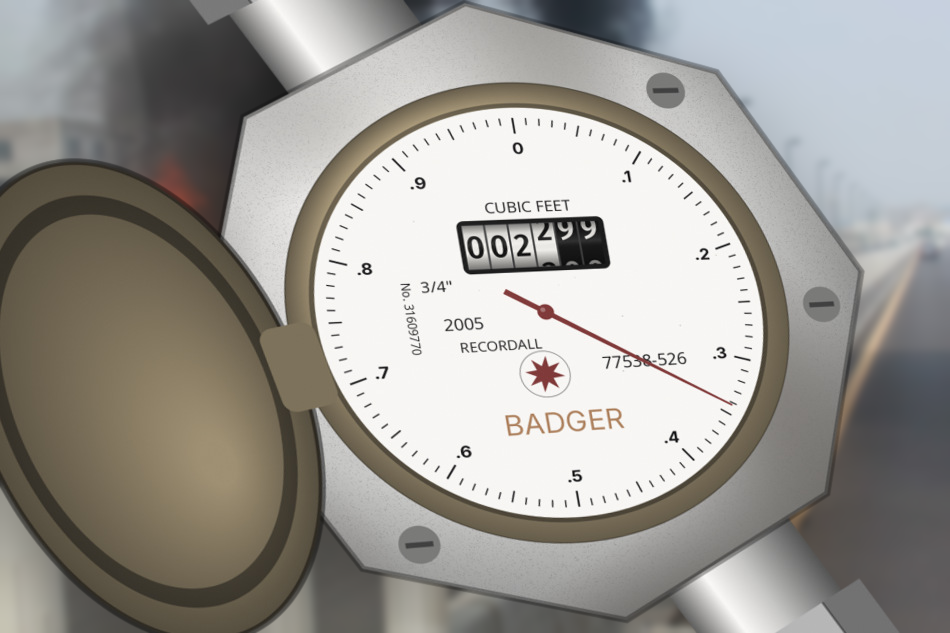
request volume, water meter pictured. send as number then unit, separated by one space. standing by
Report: 2299.34 ft³
